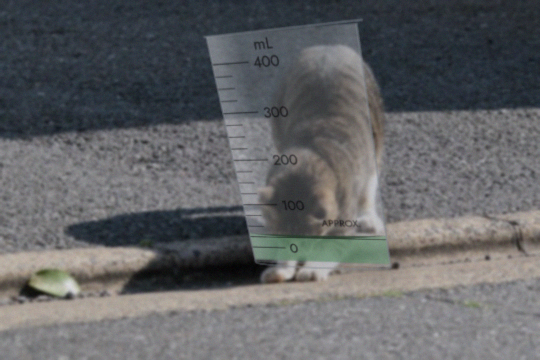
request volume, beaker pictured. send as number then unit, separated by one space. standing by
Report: 25 mL
